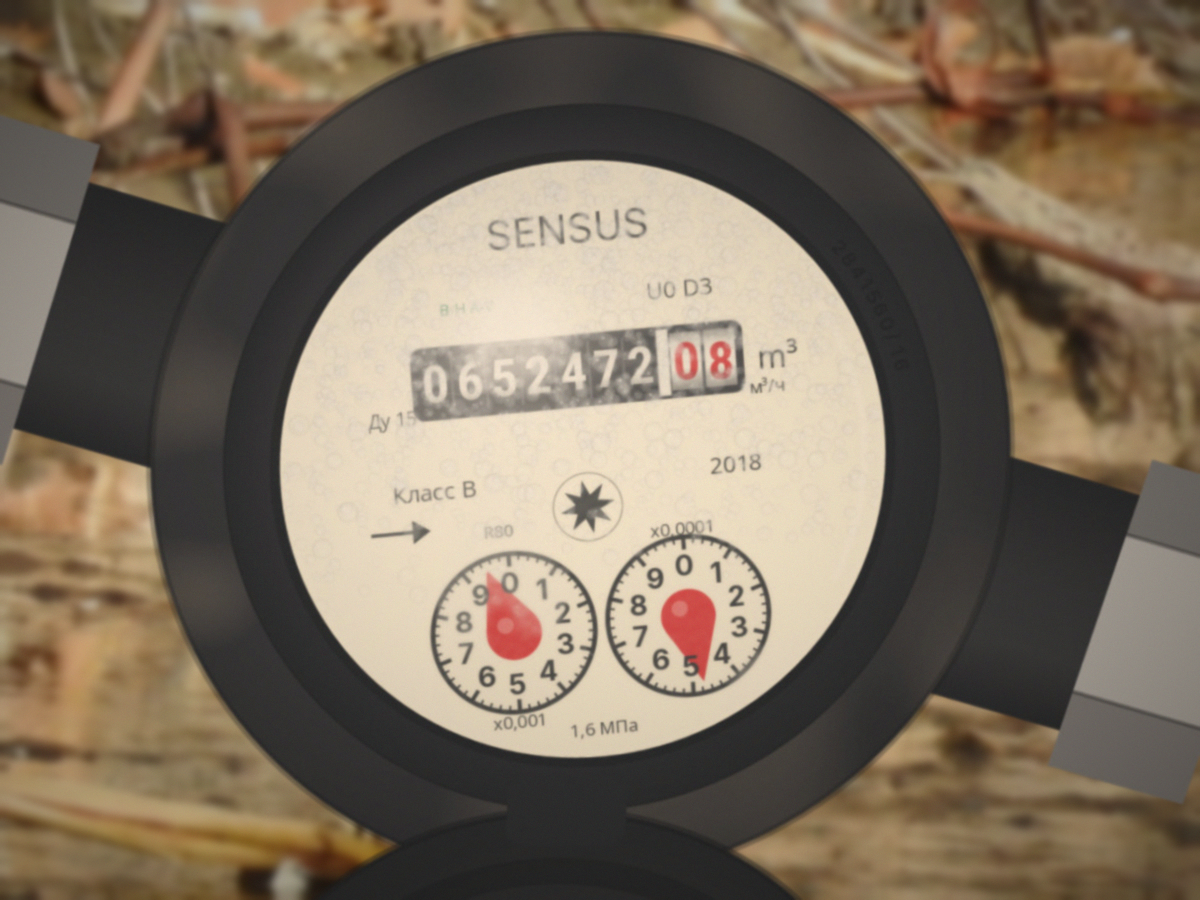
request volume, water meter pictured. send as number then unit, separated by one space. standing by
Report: 652472.0794 m³
